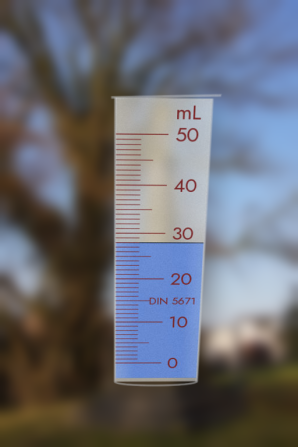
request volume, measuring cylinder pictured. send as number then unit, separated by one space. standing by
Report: 28 mL
